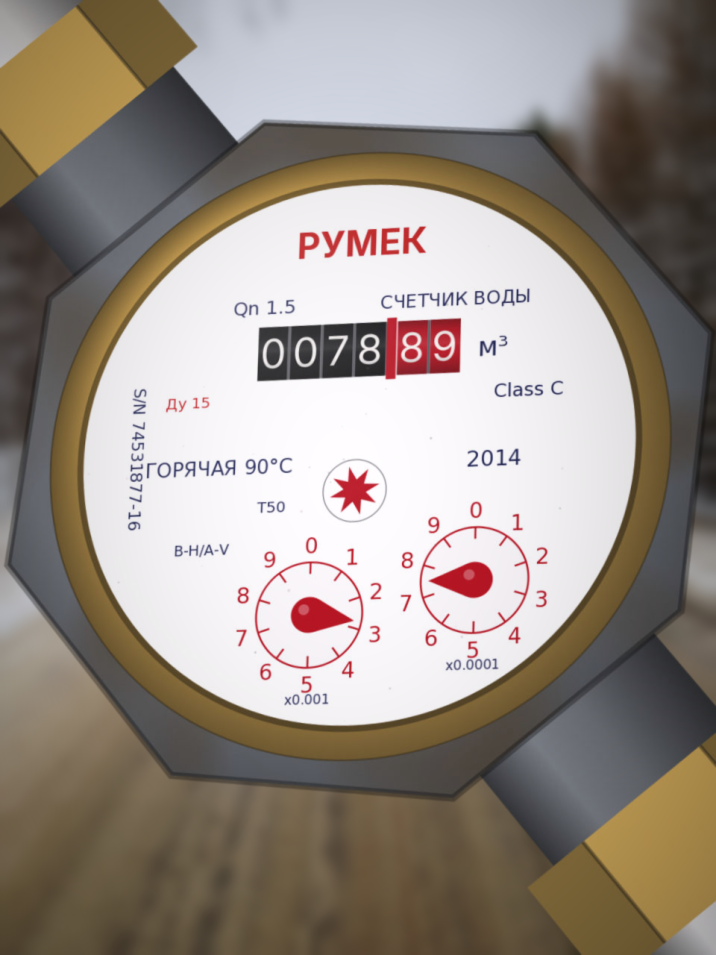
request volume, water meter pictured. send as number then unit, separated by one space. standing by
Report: 78.8927 m³
